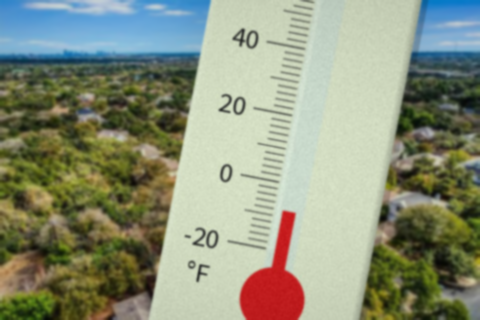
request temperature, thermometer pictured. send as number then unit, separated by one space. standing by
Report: -8 °F
